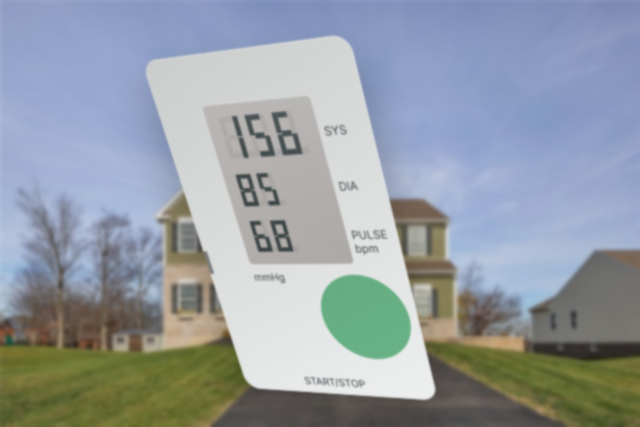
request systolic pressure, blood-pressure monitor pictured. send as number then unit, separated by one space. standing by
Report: 156 mmHg
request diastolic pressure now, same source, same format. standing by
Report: 85 mmHg
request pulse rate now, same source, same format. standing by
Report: 68 bpm
